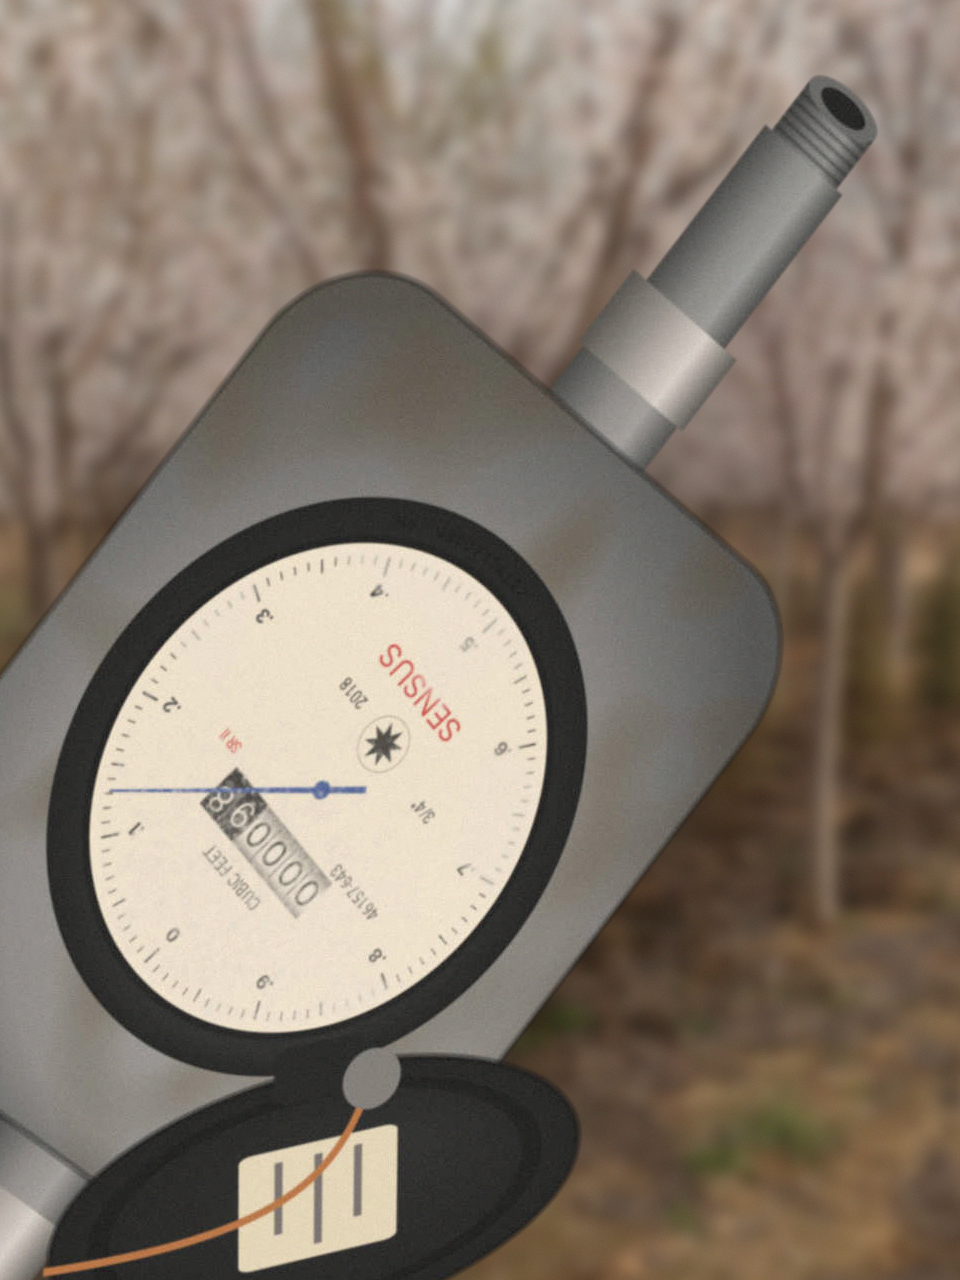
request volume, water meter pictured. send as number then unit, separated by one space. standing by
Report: 98.13 ft³
